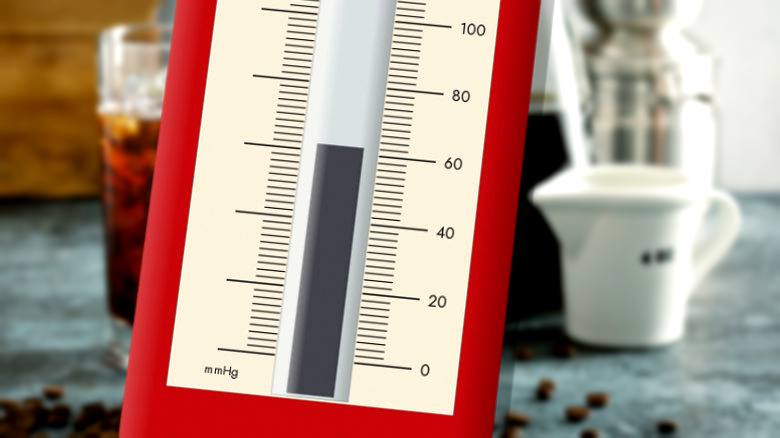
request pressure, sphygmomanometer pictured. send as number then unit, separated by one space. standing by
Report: 62 mmHg
